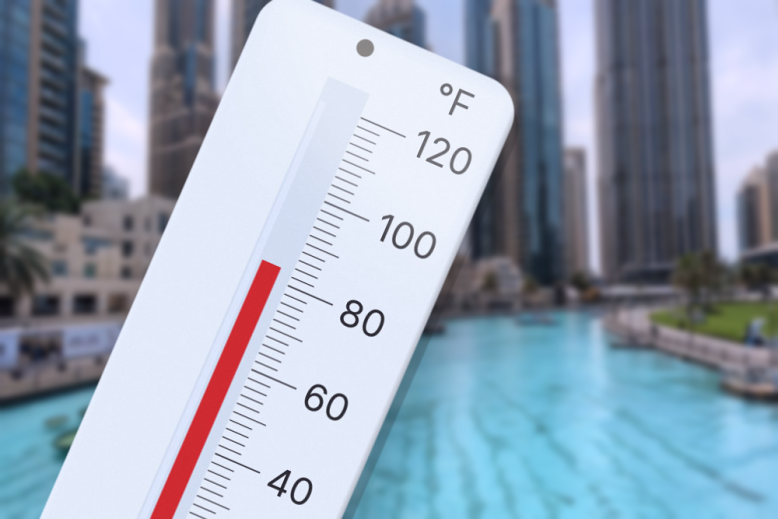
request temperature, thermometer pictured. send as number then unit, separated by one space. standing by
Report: 83 °F
